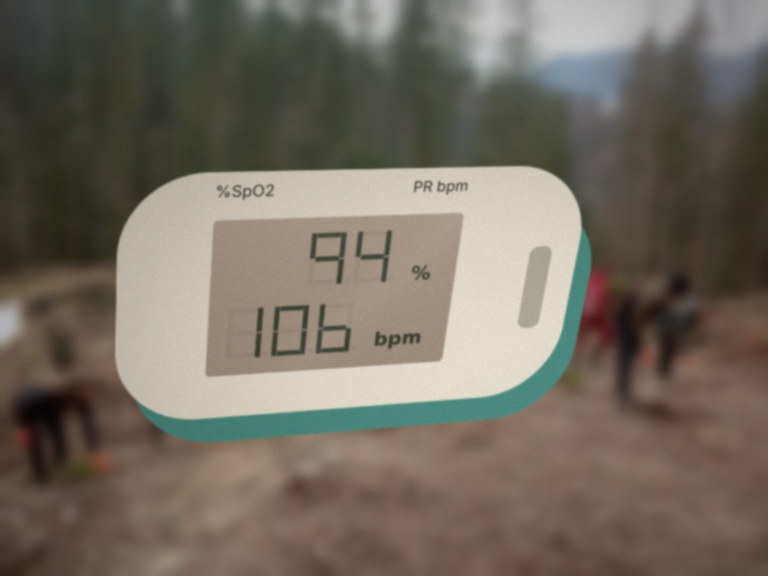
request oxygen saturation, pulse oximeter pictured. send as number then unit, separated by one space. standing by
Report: 94 %
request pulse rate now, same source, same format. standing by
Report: 106 bpm
